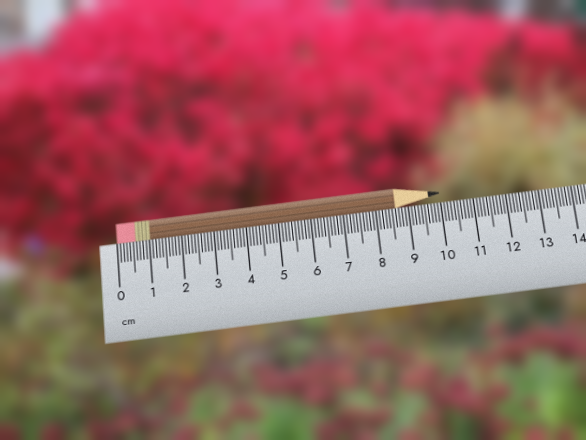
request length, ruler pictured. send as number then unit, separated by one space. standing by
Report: 10 cm
